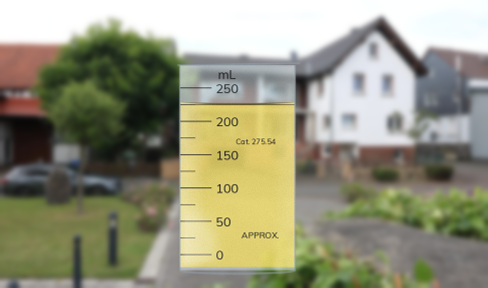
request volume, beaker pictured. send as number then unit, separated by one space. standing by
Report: 225 mL
